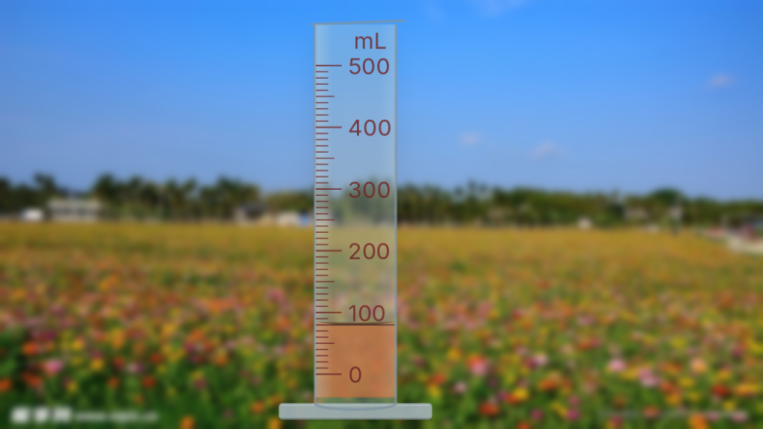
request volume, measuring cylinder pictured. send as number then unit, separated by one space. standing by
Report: 80 mL
